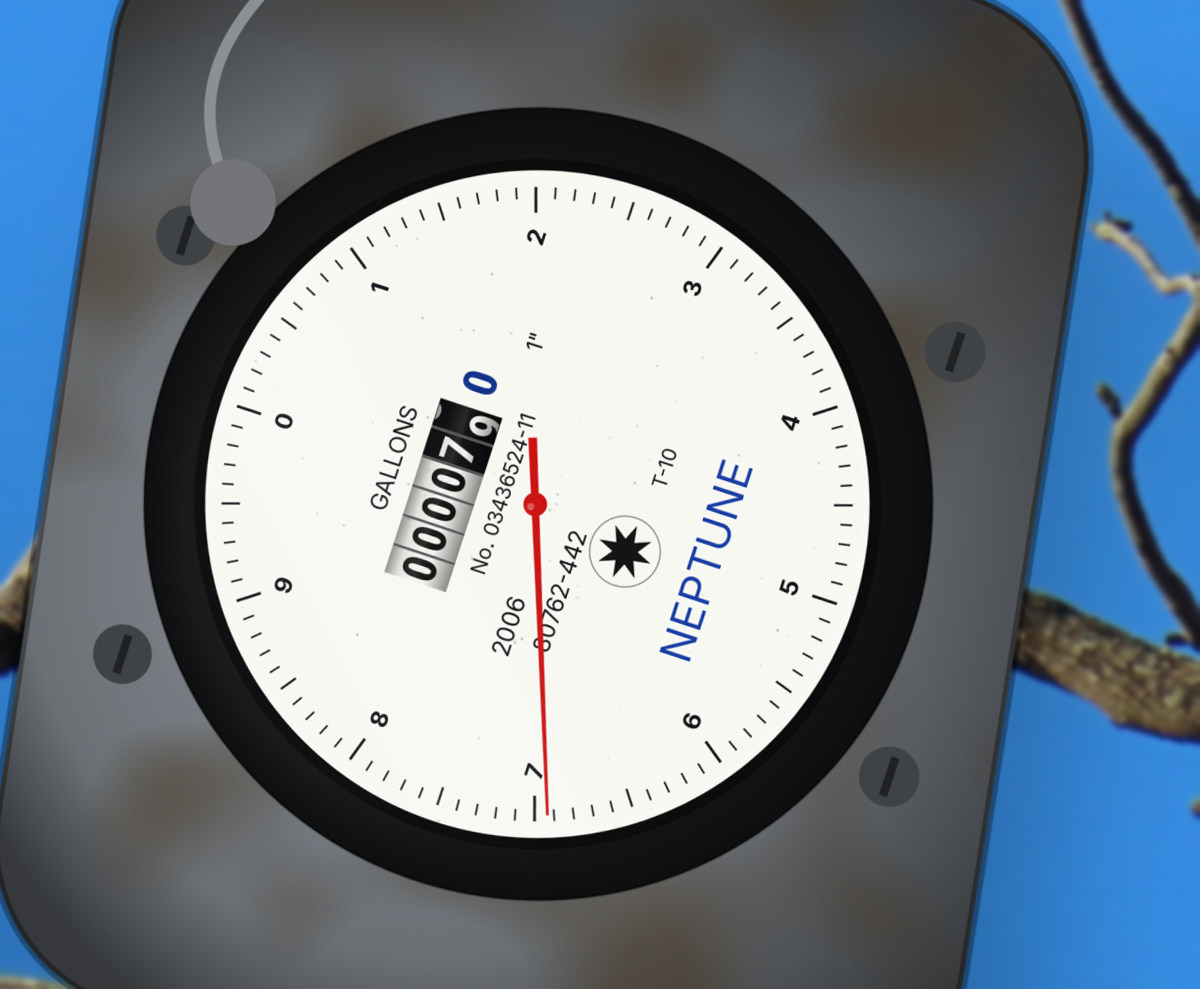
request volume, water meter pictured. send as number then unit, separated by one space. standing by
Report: 786.9 gal
